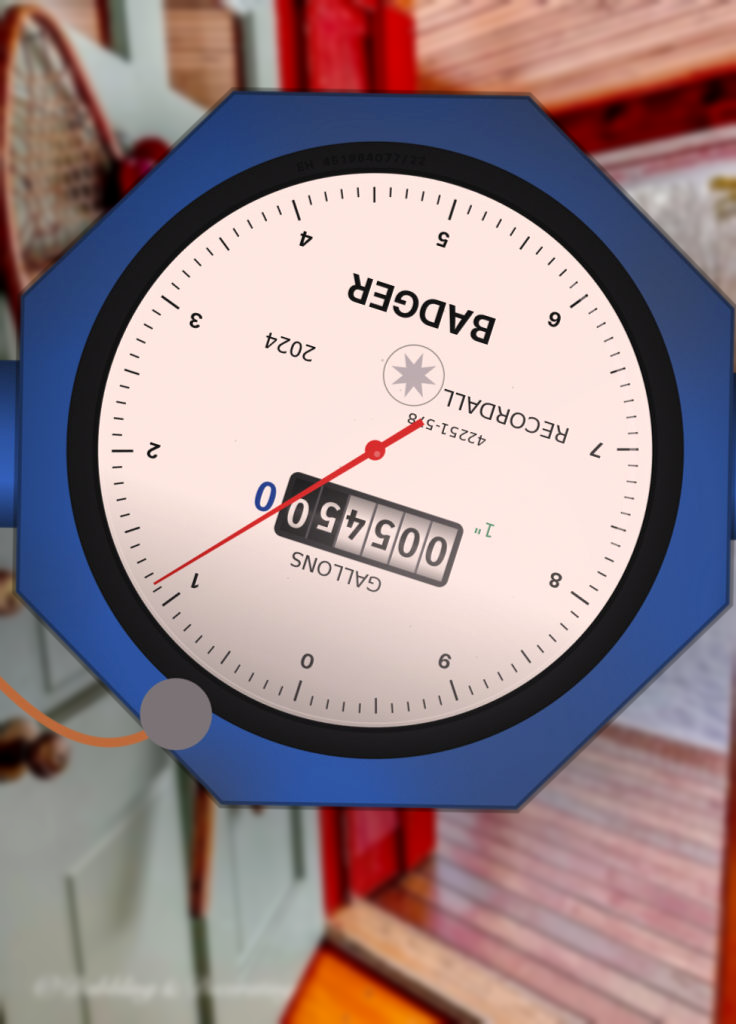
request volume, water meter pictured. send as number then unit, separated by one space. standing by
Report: 54501.1 gal
